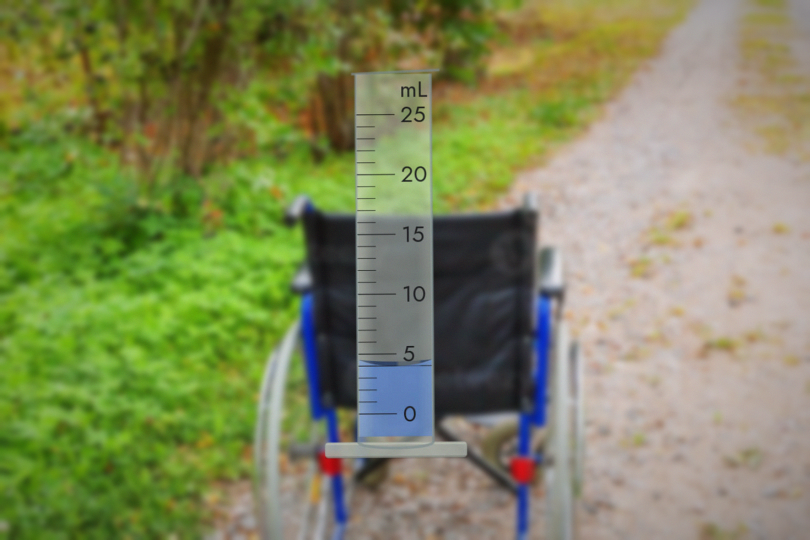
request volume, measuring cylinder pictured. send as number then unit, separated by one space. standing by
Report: 4 mL
